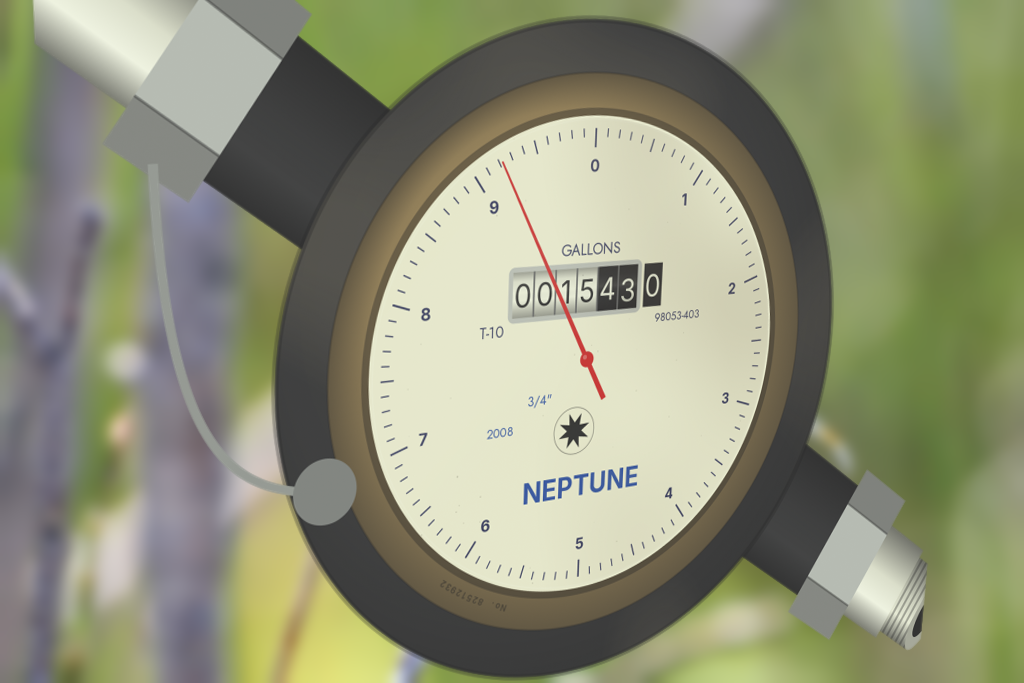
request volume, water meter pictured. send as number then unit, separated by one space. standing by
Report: 15429.2 gal
